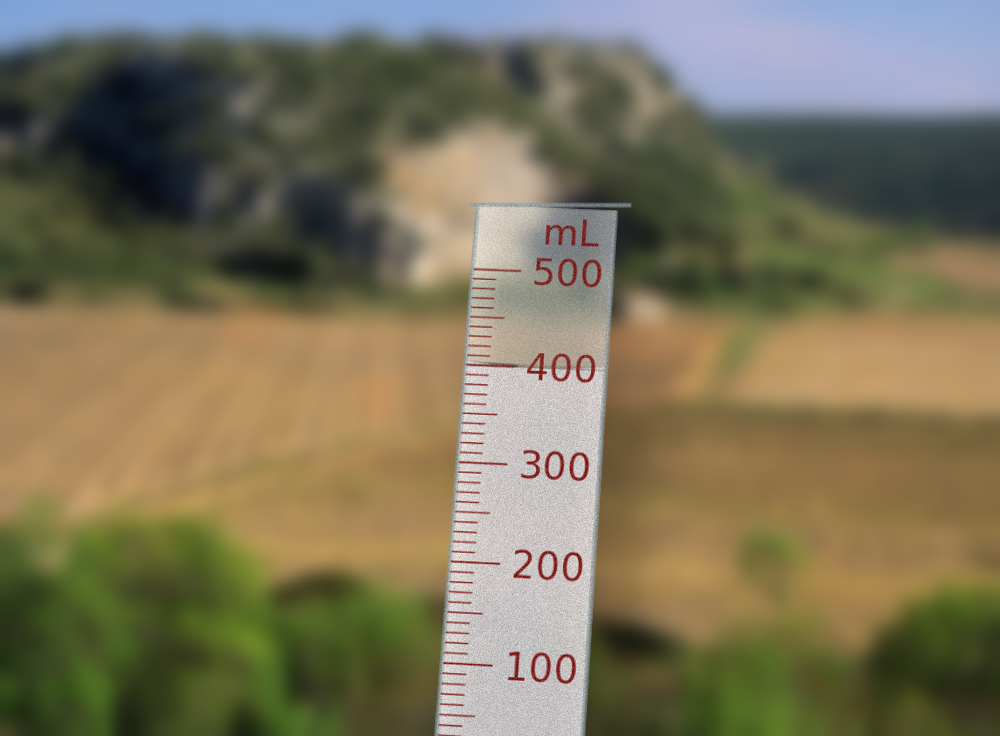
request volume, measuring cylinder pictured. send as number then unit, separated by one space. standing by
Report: 400 mL
